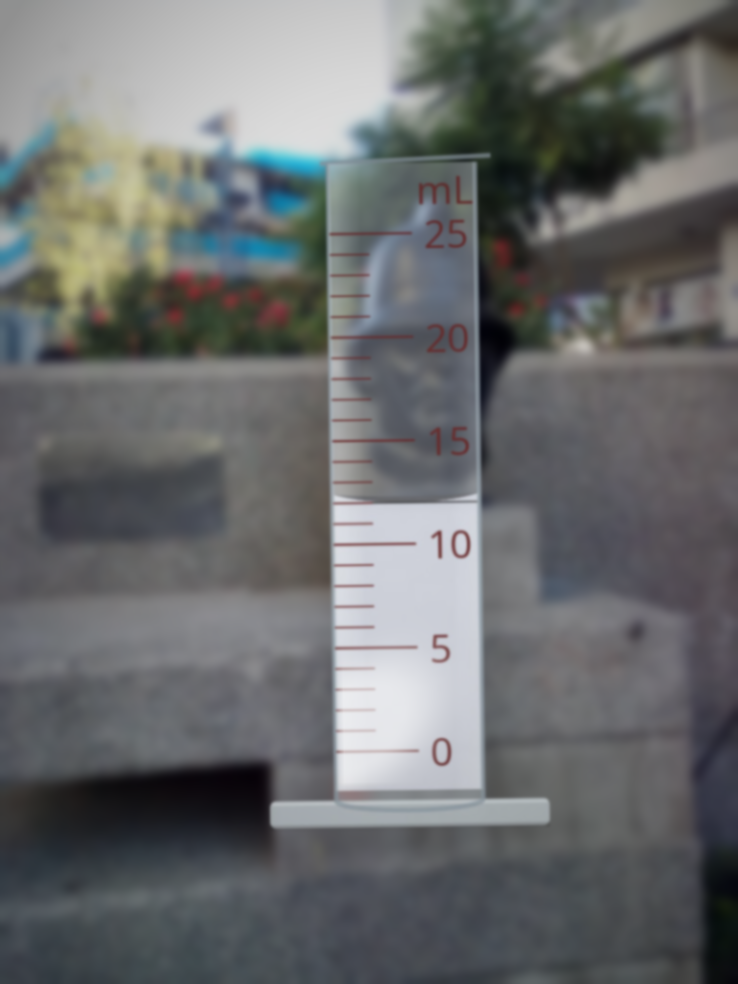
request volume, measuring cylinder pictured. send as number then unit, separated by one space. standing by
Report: 12 mL
